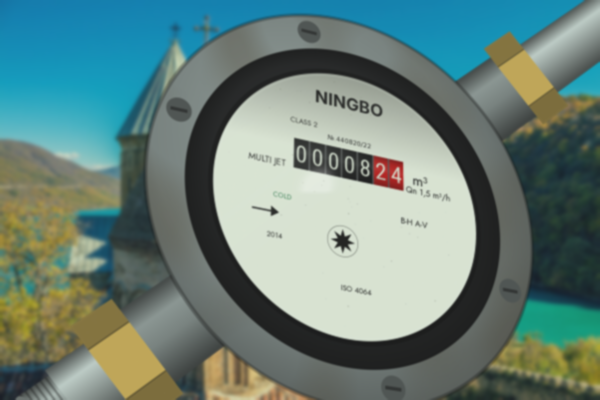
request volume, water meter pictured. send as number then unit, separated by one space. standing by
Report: 8.24 m³
